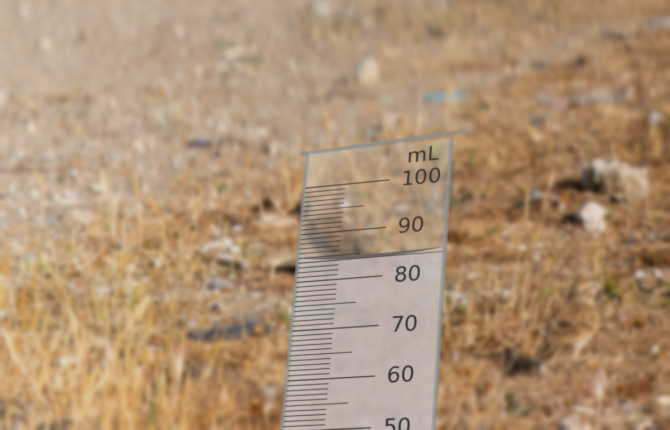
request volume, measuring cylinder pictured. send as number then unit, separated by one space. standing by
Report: 84 mL
